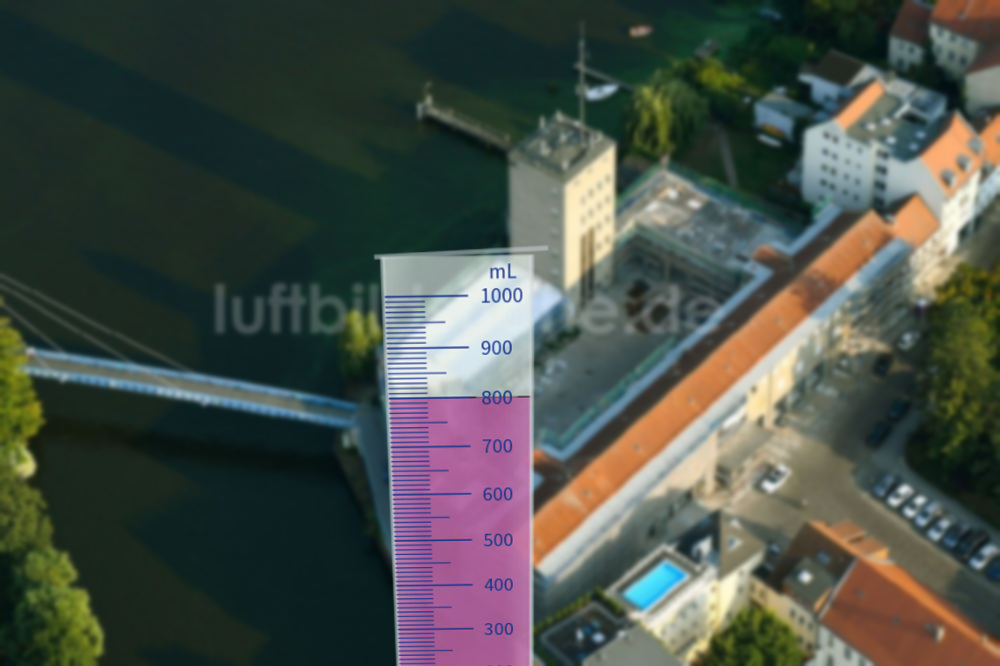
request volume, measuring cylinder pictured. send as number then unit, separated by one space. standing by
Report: 800 mL
